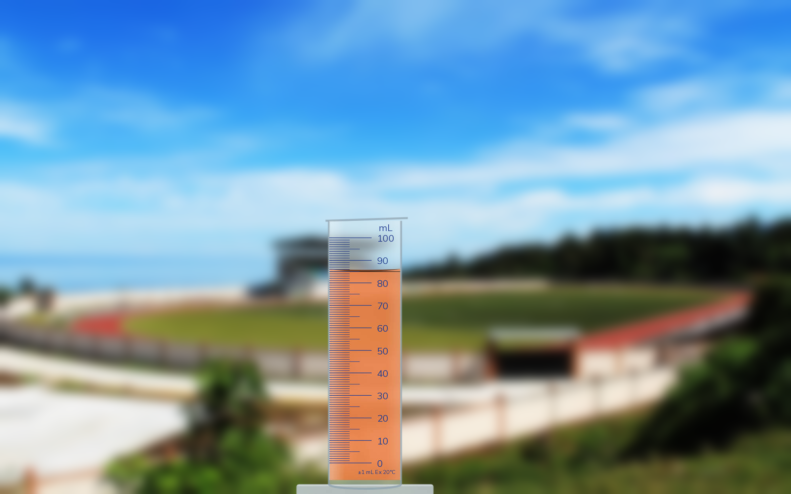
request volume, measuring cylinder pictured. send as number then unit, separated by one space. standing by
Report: 85 mL
